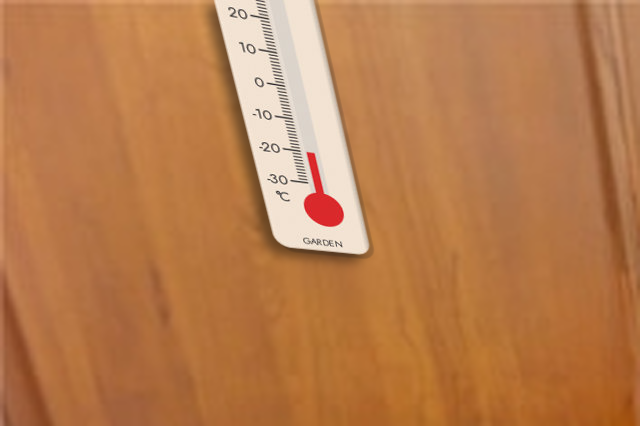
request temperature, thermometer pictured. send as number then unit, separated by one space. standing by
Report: -20 °C
